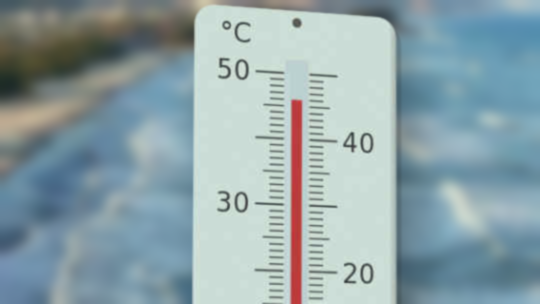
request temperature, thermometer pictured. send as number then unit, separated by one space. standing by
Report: 46 °C
